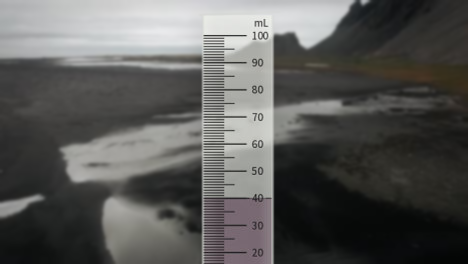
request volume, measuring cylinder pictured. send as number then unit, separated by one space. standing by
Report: 40 mL
